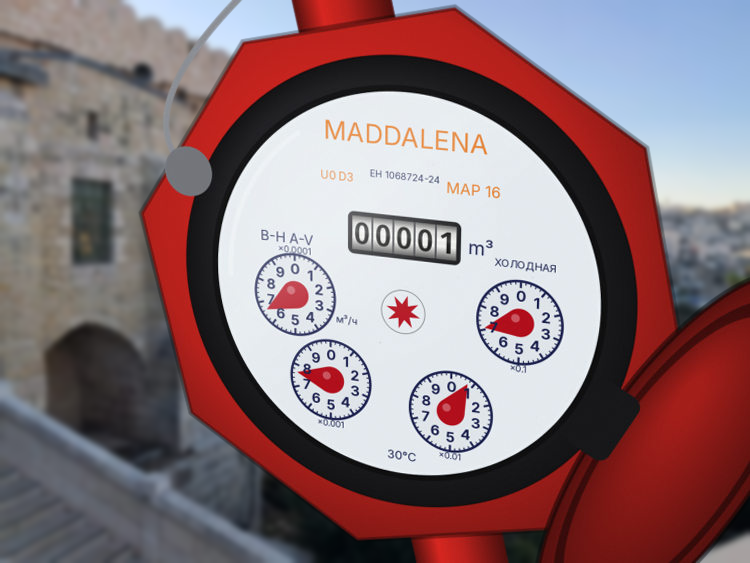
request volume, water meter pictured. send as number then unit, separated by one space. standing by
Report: 1.7076 m³
